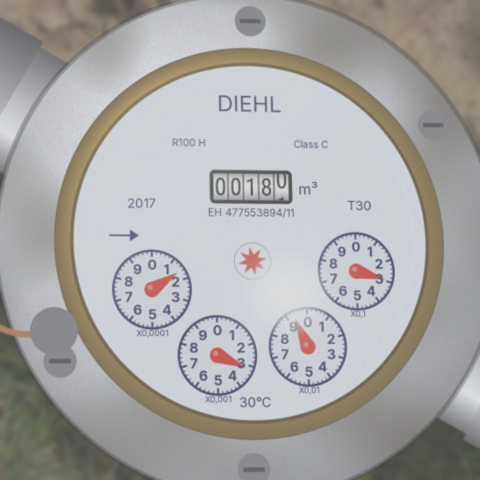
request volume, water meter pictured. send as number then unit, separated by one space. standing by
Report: 180.2931 m³
